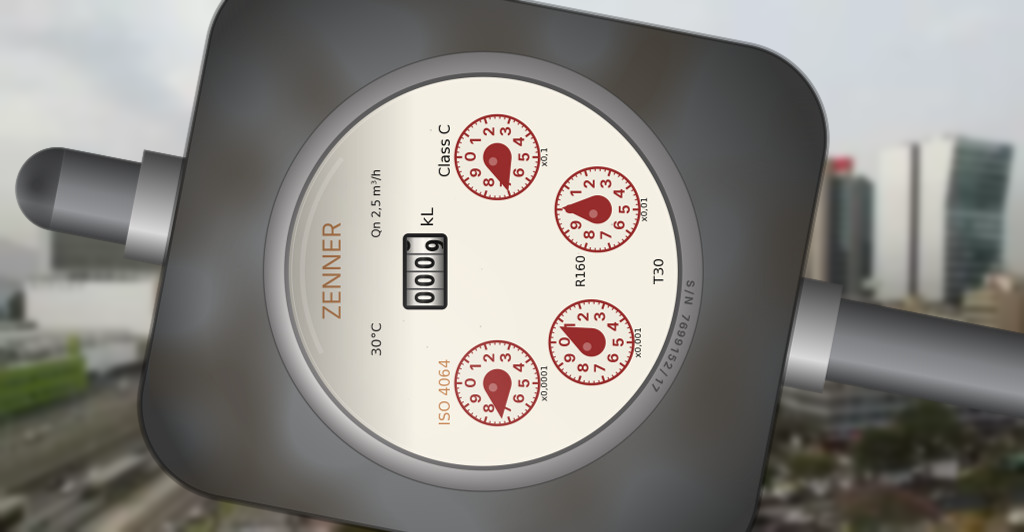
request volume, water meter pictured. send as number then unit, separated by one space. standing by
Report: 8.7007 kL
